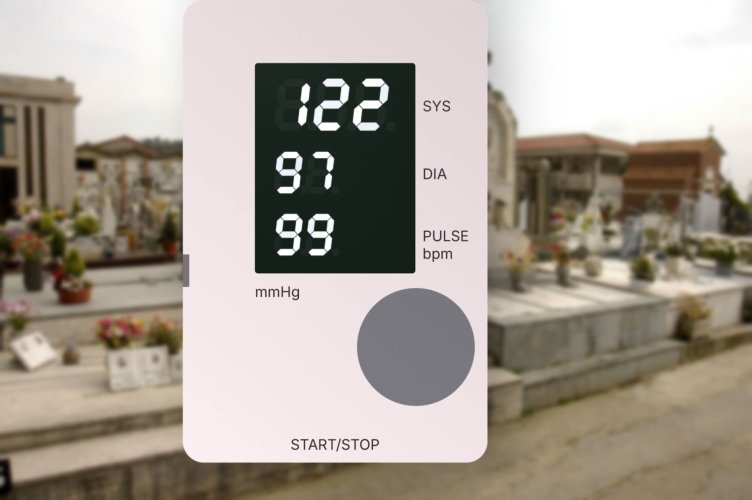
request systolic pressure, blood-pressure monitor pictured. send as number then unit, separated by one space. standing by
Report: 122 mmHg
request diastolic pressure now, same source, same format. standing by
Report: 97 mmHg
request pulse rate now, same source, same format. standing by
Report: 99 bpm
